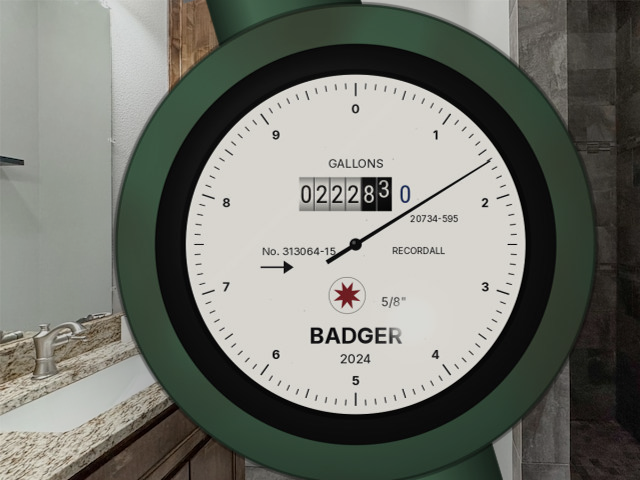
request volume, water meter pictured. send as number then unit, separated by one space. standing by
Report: 222831.6 gal
